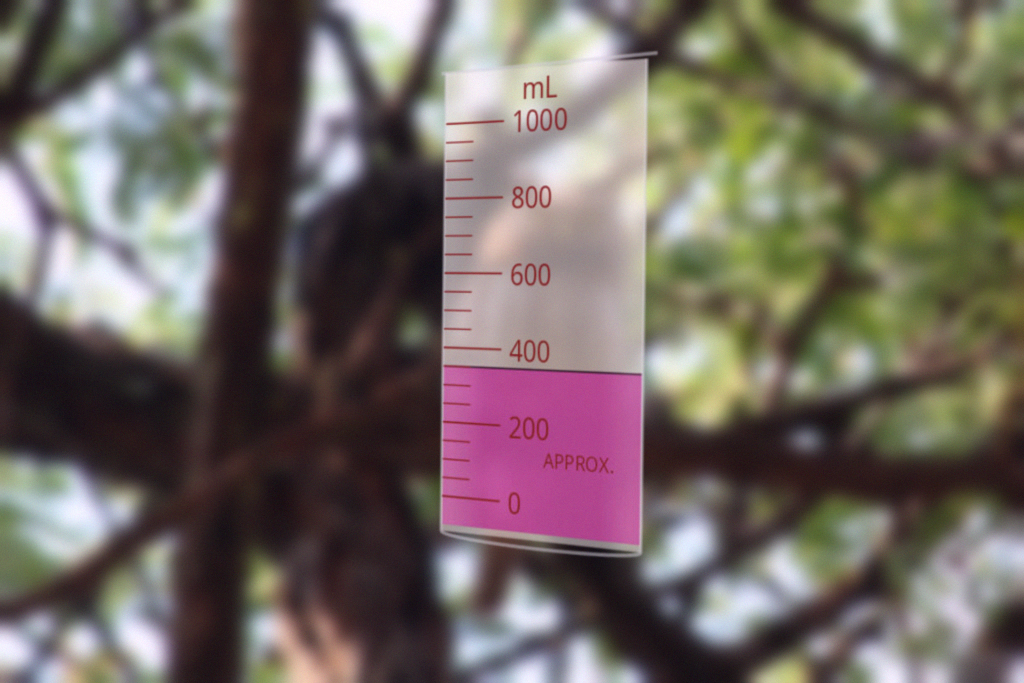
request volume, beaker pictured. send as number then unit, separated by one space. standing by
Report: 350 mL
